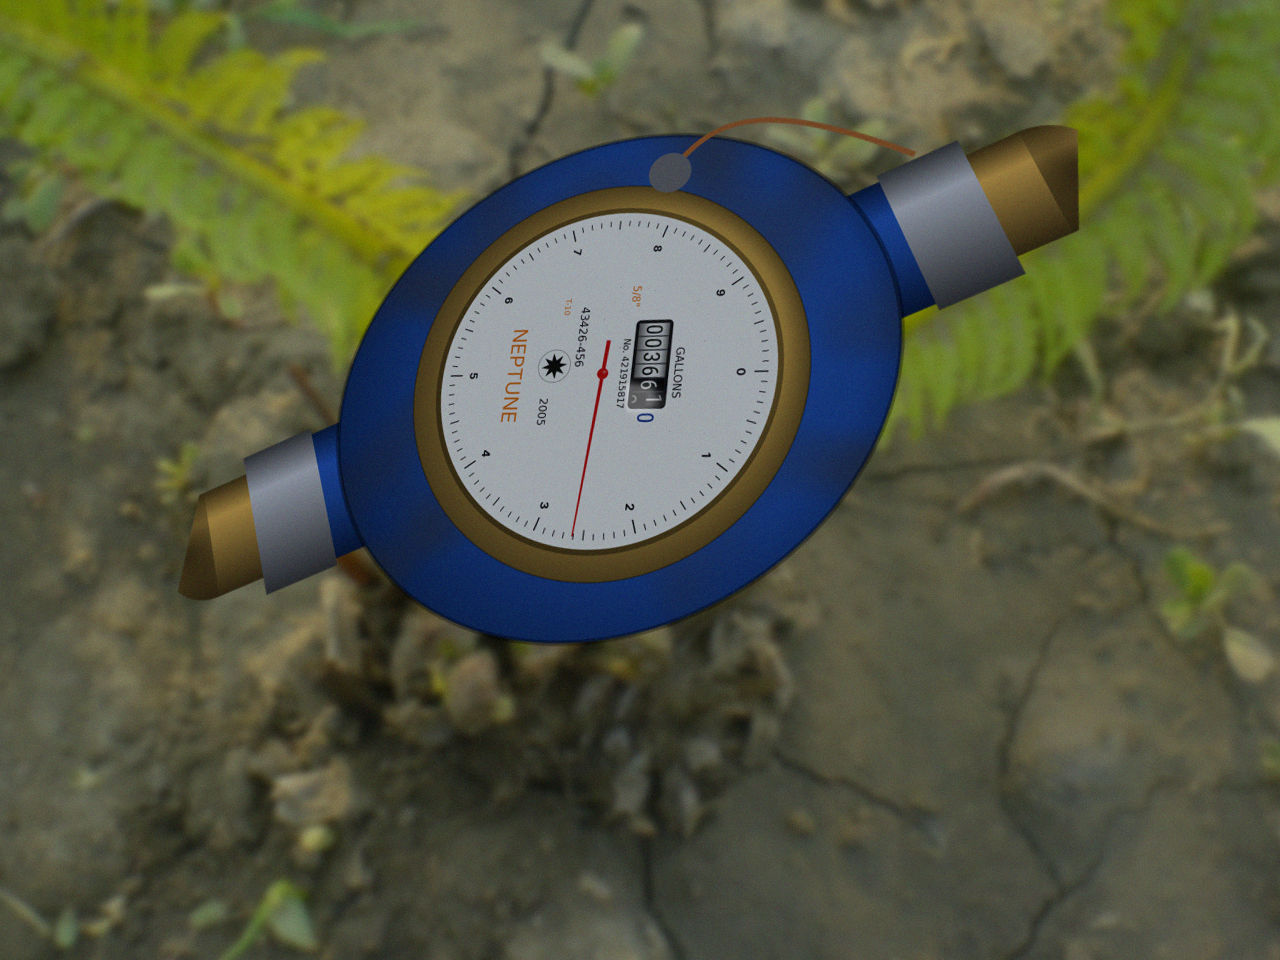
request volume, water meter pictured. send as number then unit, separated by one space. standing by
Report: 36612.6 gal
